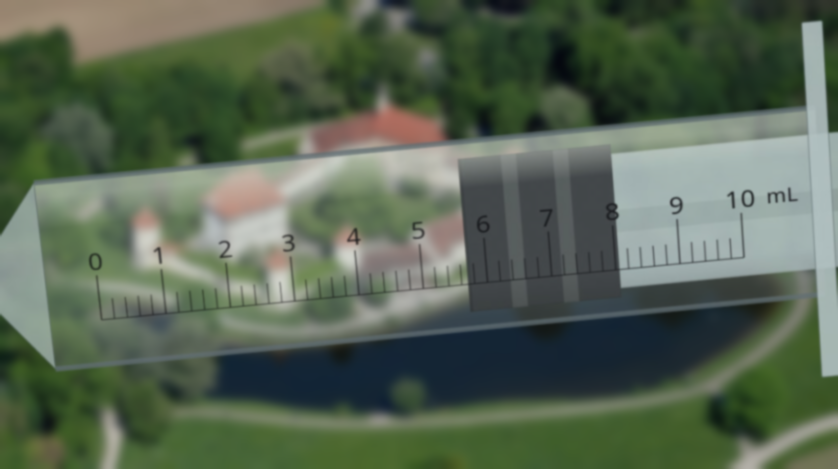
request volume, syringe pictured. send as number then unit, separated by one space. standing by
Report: 5.7 mL
